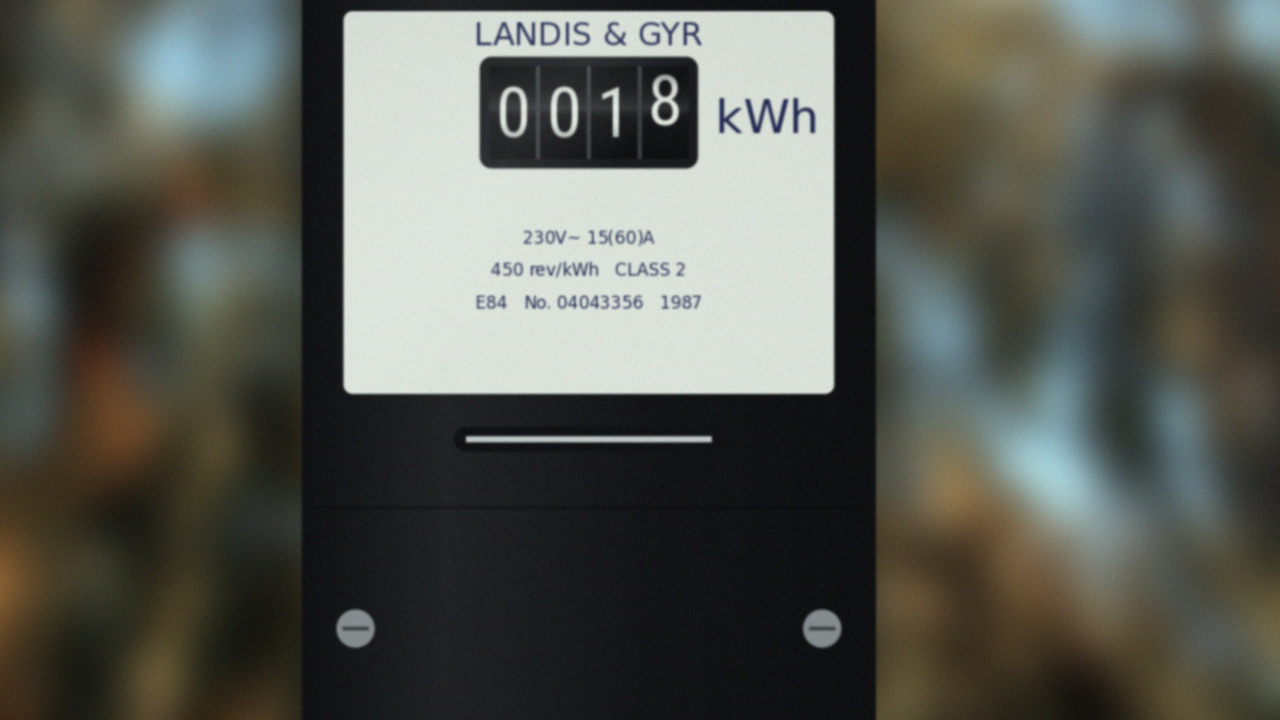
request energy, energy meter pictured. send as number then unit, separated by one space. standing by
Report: 18 kWh
